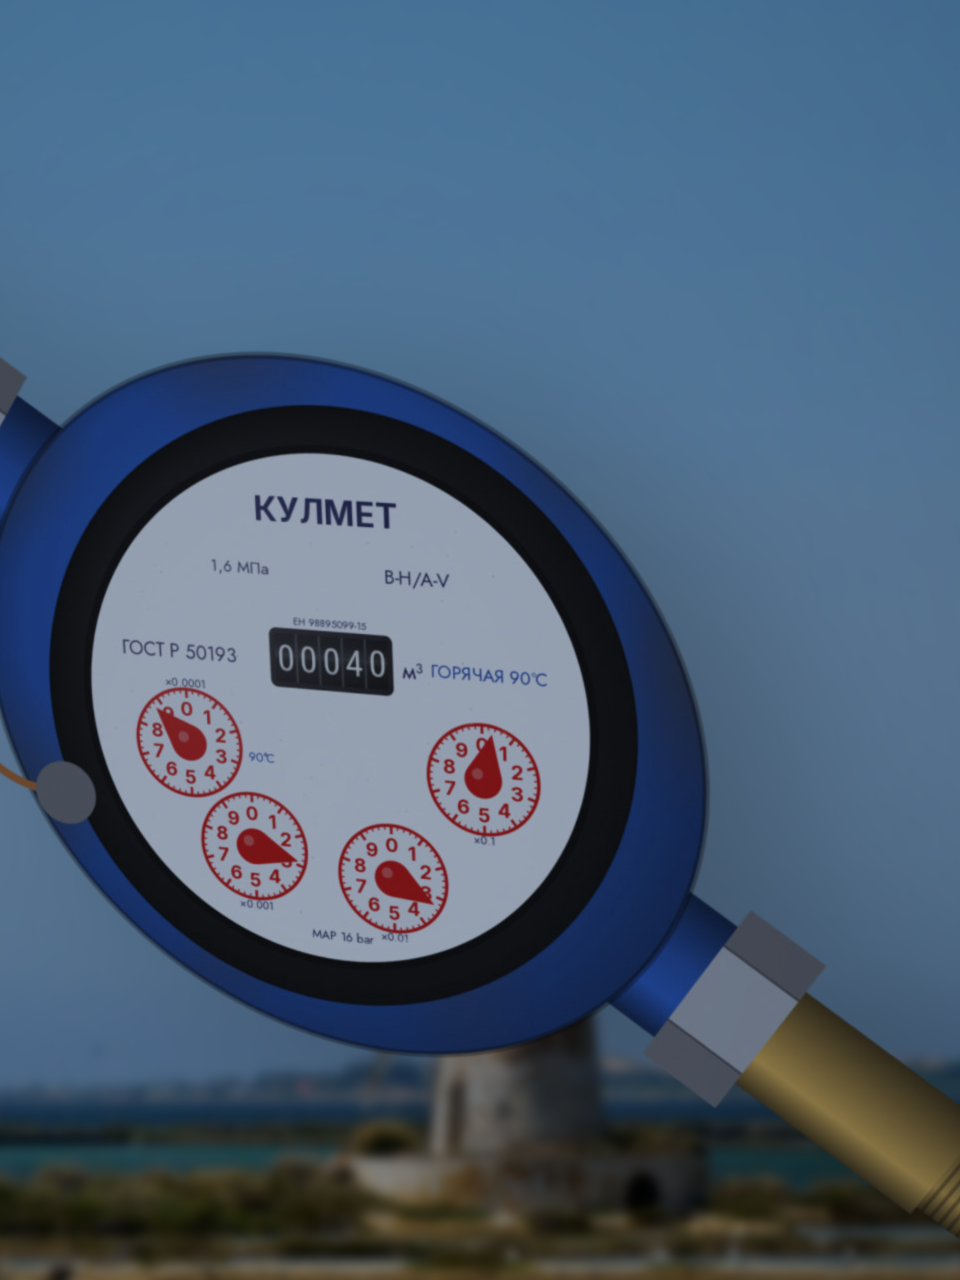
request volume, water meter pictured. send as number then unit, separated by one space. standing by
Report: 40.0328 m³
